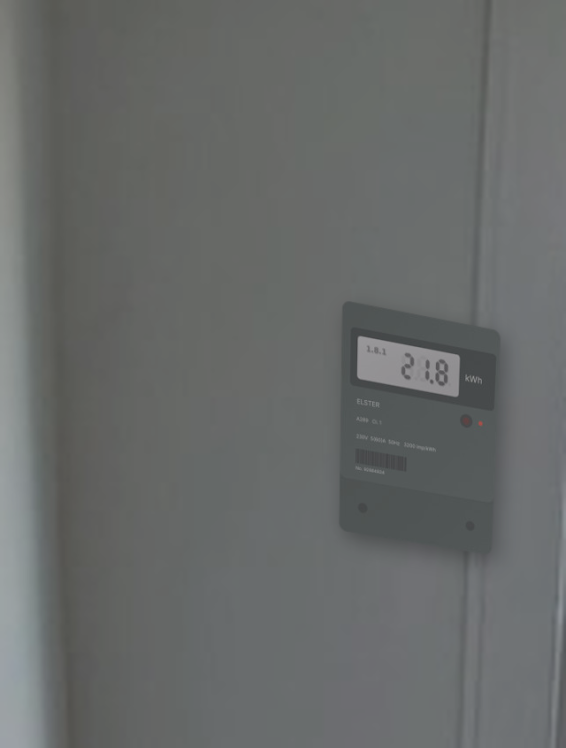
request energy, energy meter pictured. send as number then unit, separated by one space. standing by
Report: 21.8 kWh
